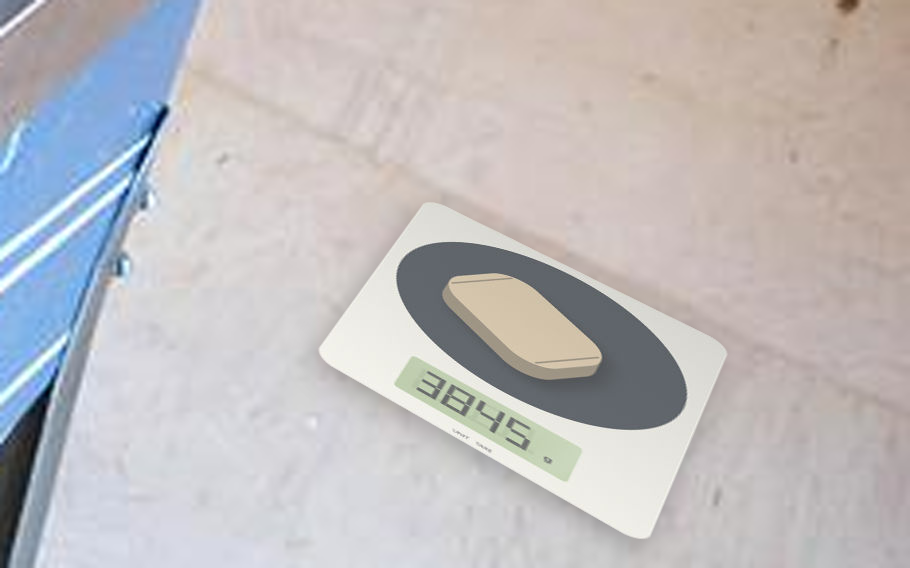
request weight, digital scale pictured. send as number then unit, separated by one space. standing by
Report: 3845 g
